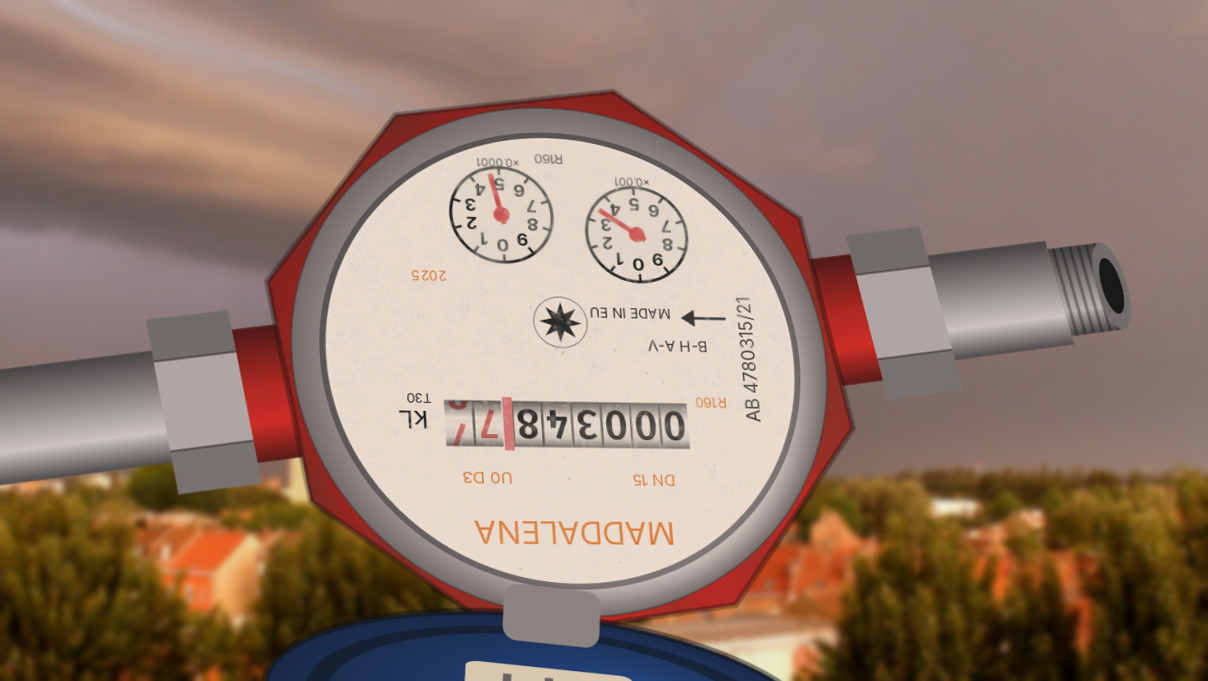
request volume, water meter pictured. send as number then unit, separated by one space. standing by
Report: 348.7734 kL
